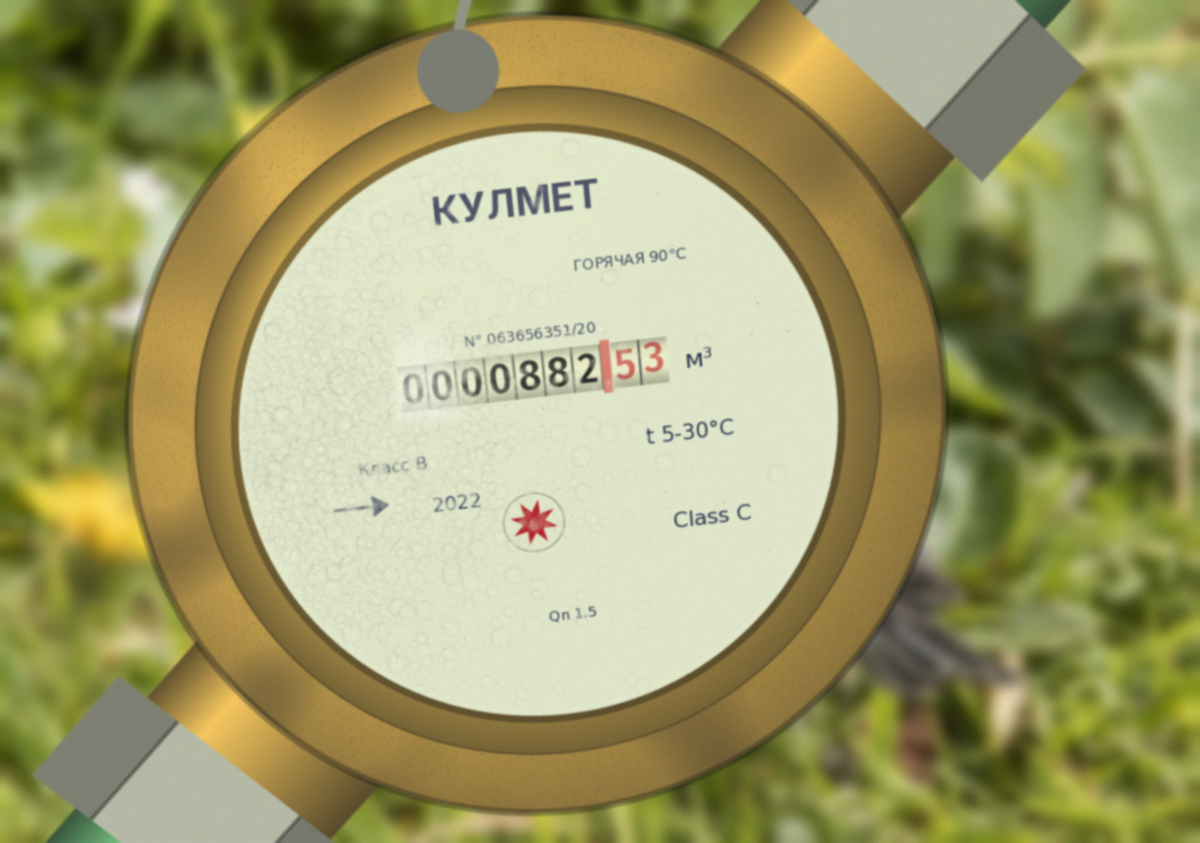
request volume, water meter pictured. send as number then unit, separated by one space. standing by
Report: 882.53 m³
